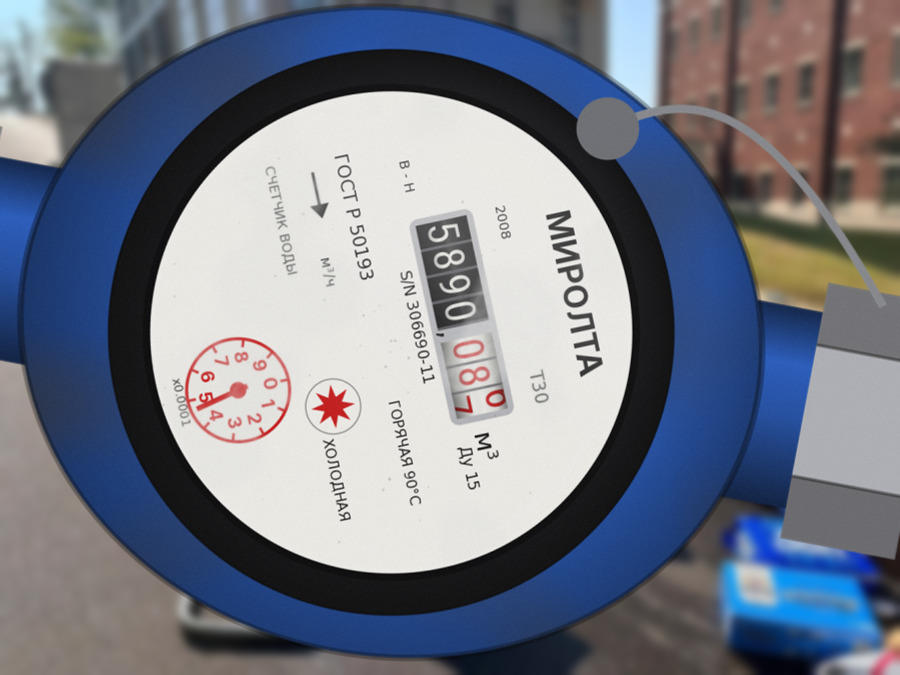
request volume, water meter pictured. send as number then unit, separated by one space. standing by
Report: 5890.0864 m³
